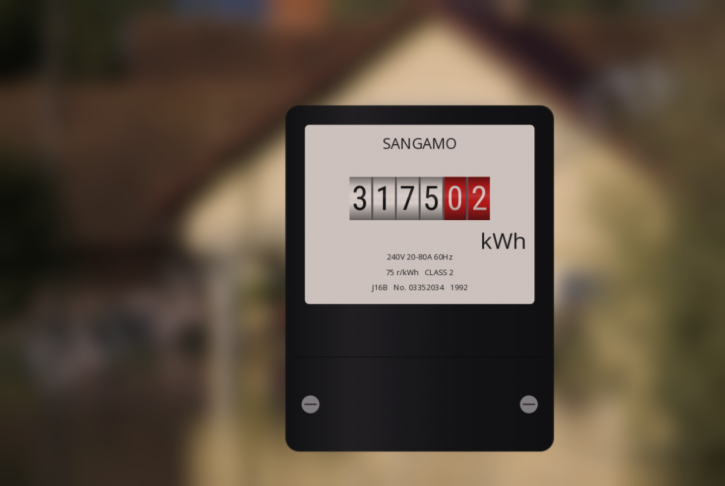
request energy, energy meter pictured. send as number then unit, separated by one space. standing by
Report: 3175.02 kWh
